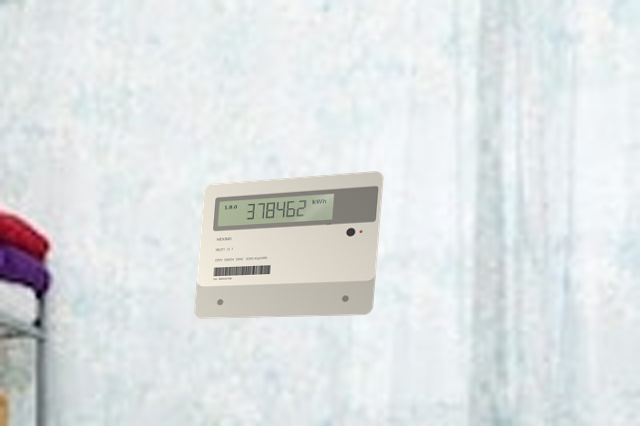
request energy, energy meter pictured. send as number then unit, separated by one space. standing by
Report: 378462 kWh
